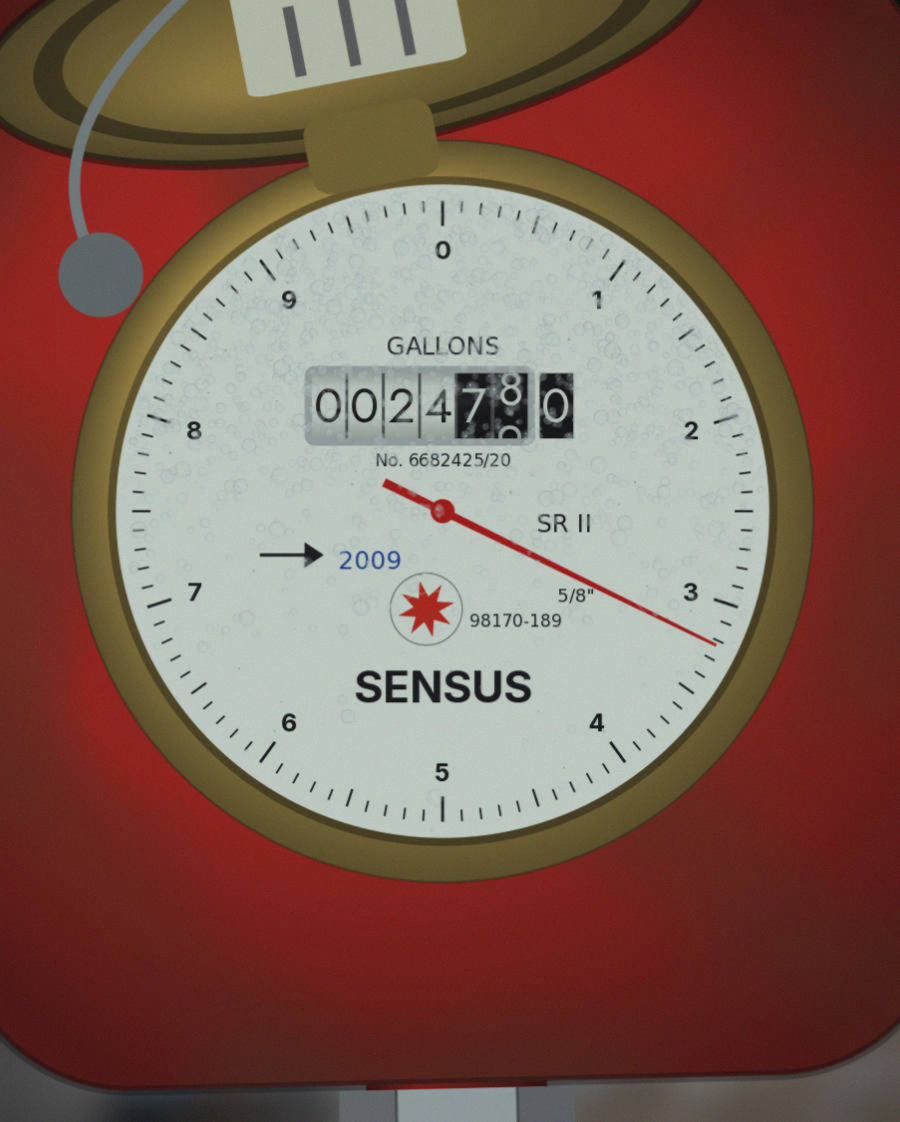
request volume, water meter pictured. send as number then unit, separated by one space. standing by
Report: 24783.2 gal
